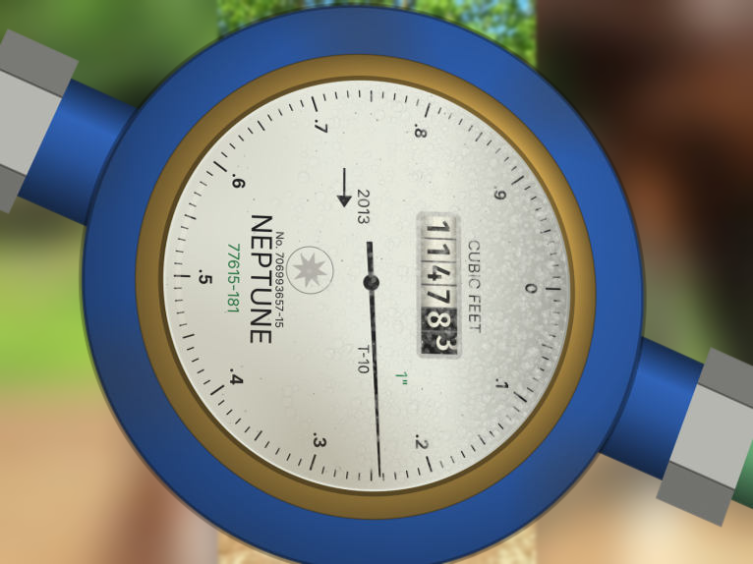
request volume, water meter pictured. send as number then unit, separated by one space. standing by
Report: 114783.24 ft³
